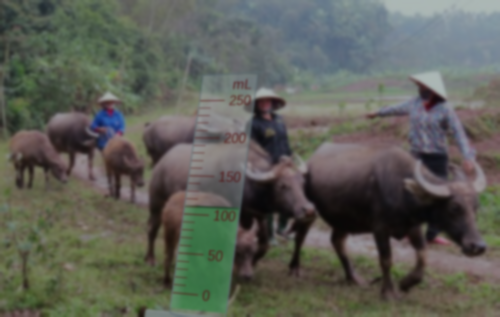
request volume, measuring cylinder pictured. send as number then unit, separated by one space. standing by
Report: 110 mL
